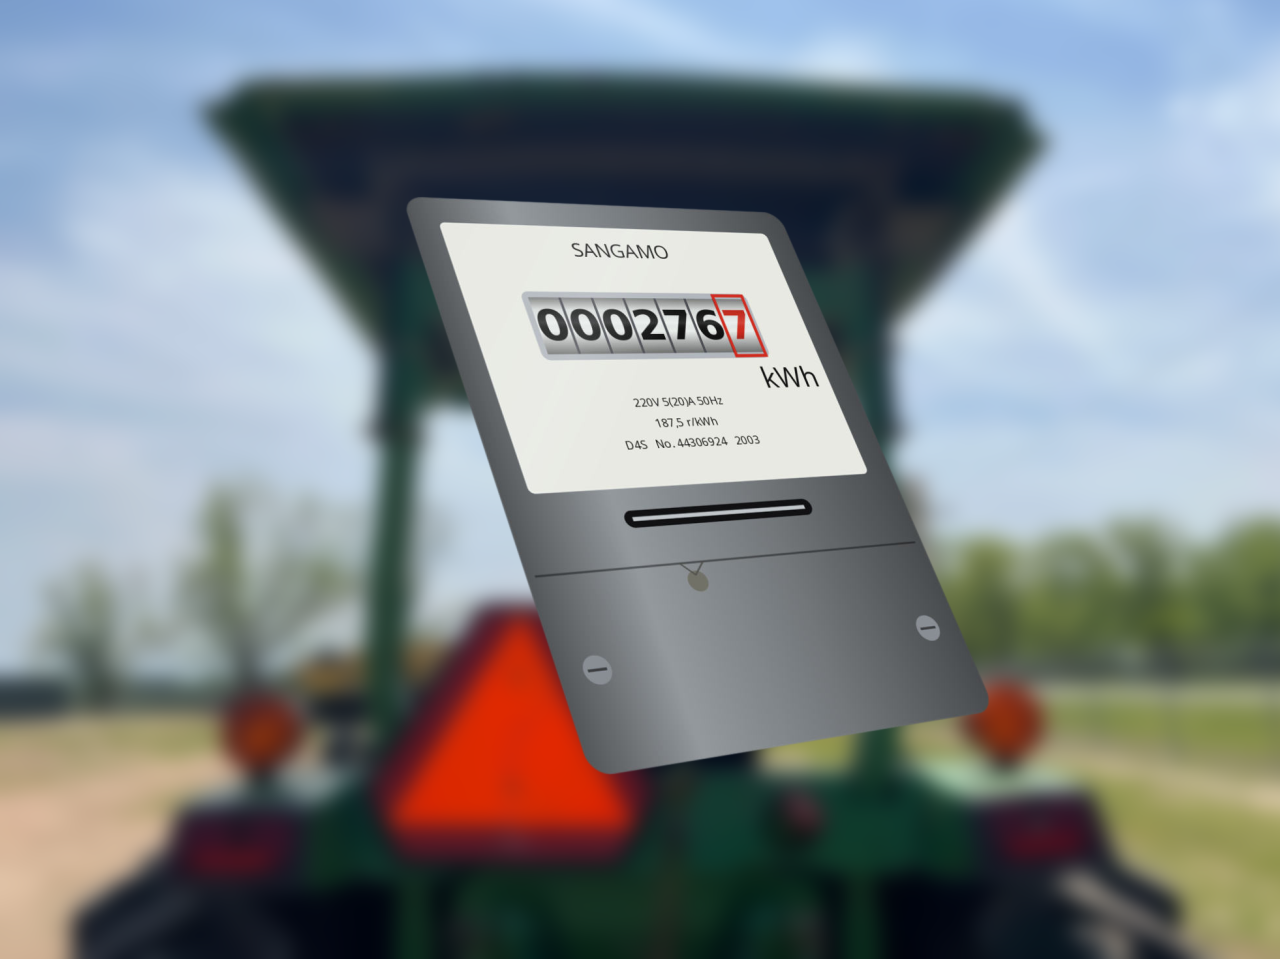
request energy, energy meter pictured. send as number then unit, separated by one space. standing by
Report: 276.7 kWh
